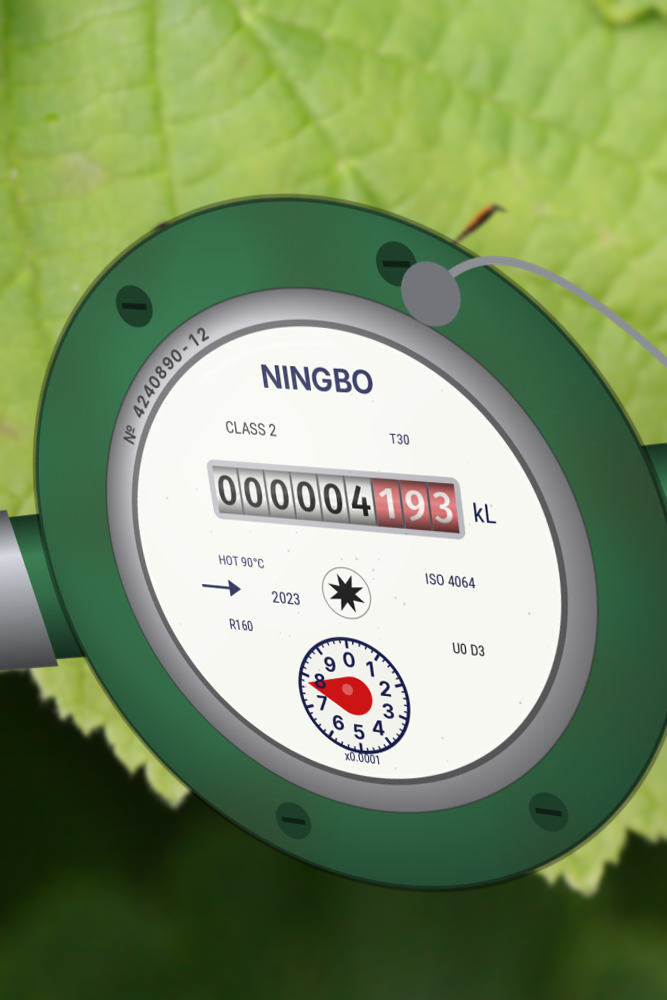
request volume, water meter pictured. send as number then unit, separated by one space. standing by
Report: 4.1937 kL
